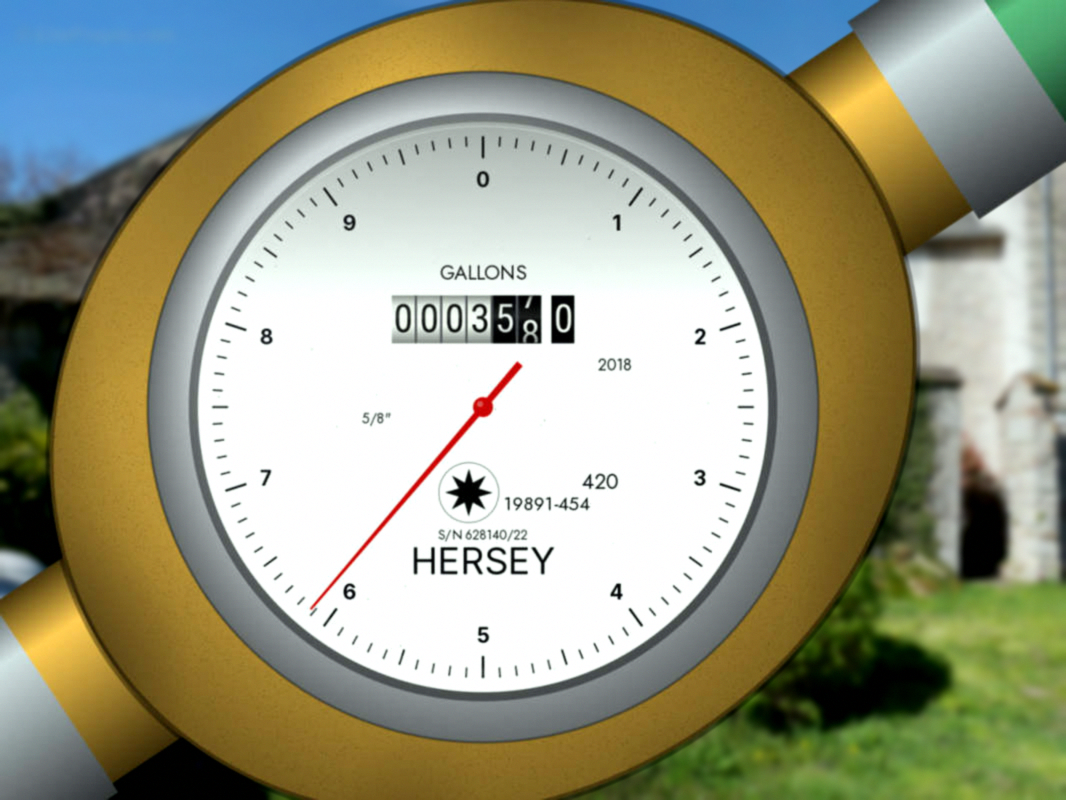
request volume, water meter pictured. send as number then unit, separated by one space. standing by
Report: 3576.1 gal
